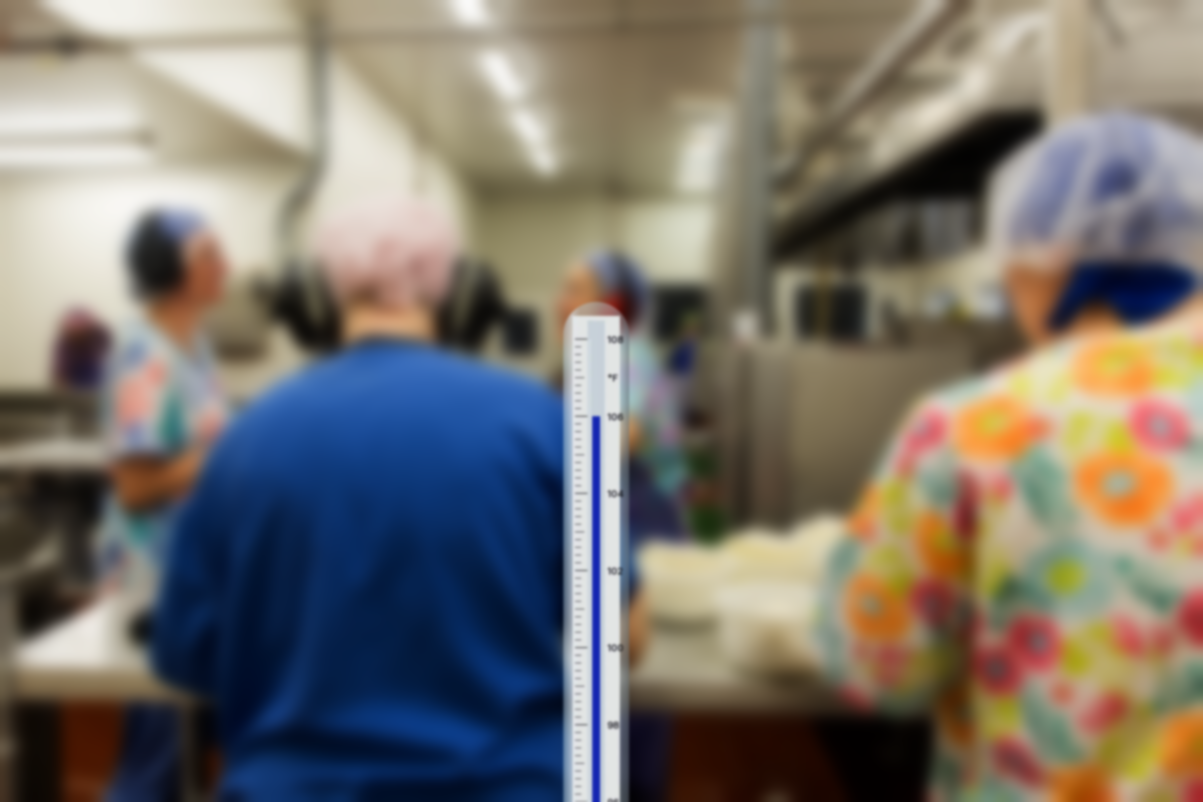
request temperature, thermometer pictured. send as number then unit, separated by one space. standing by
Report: 106 °F
